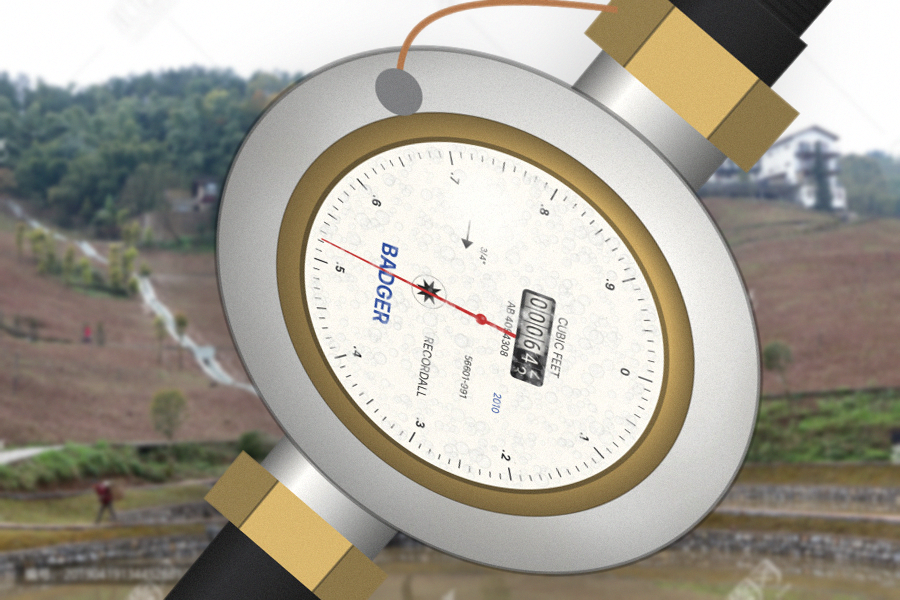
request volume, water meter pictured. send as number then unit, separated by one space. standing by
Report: 642.52 ft³
